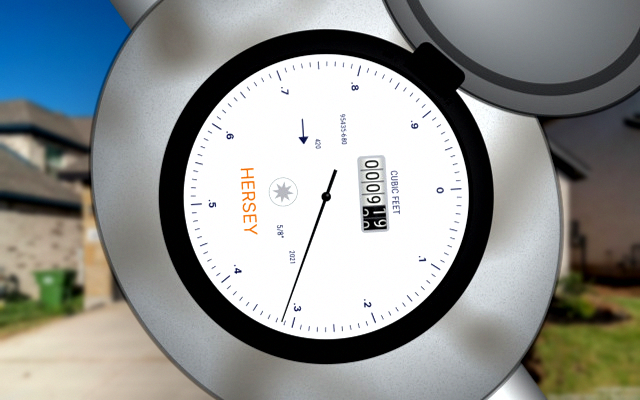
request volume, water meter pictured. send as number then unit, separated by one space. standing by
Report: 919.31 ft³
